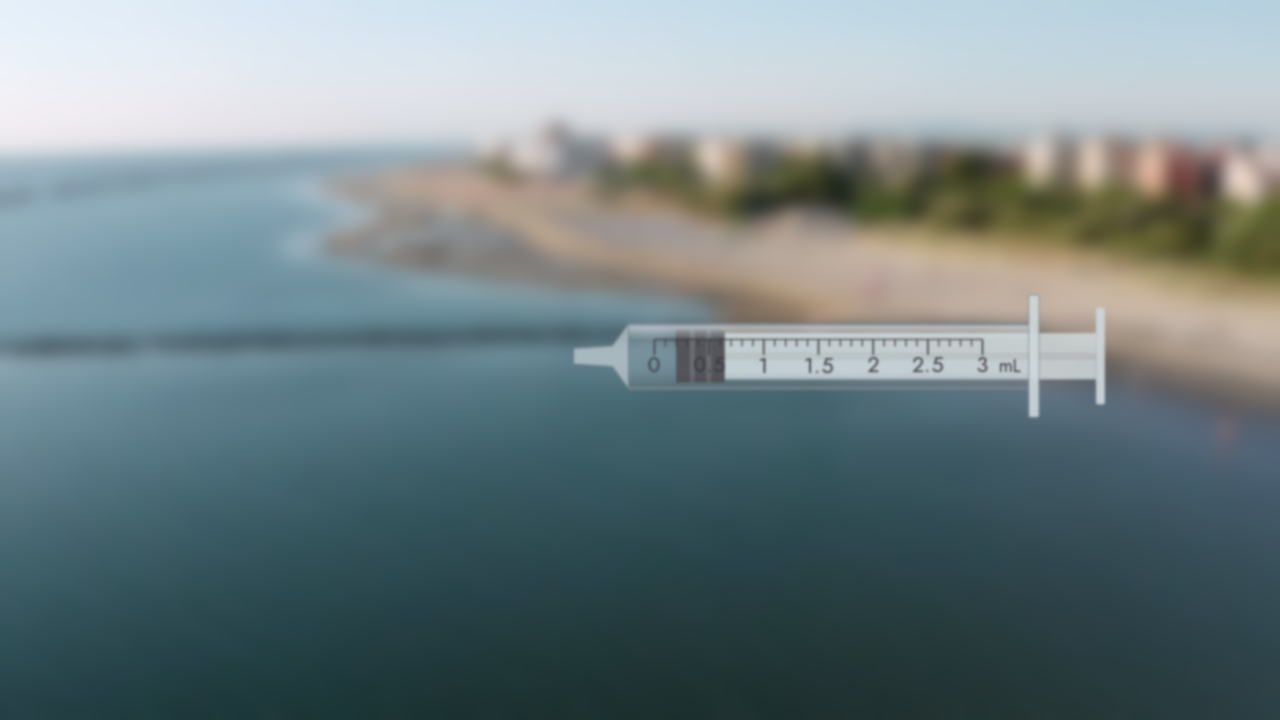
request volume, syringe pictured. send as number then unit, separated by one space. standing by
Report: 0.2 mL
